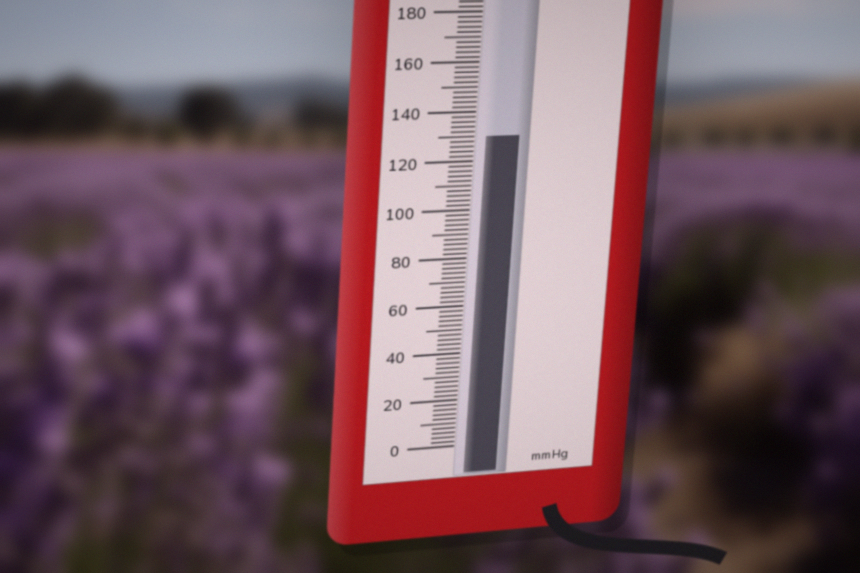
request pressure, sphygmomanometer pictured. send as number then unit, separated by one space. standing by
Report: 130 mmHg
